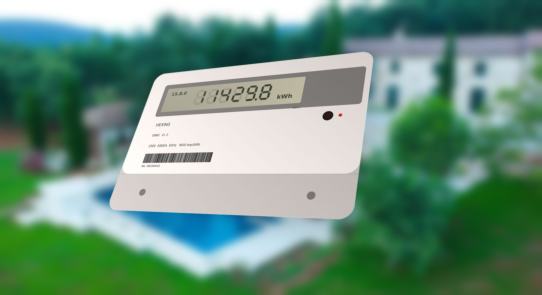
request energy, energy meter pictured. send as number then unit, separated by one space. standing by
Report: 11429.8 kWh
